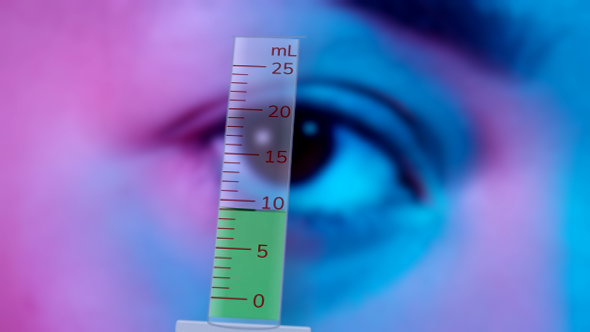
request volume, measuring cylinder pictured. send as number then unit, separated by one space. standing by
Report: 9 mL
